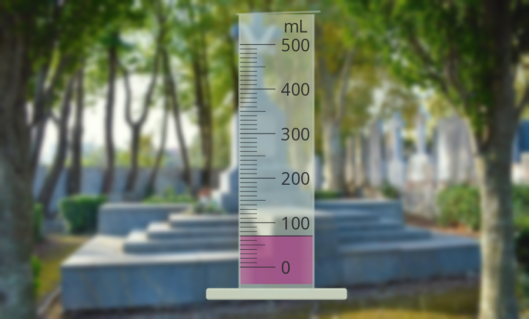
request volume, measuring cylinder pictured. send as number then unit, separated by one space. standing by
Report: 70 mL
